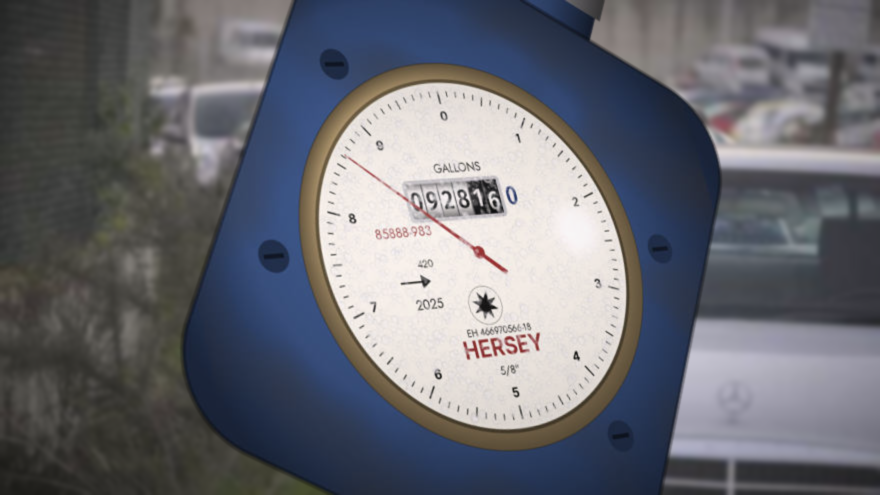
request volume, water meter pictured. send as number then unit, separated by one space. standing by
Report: 928158.6 gal
